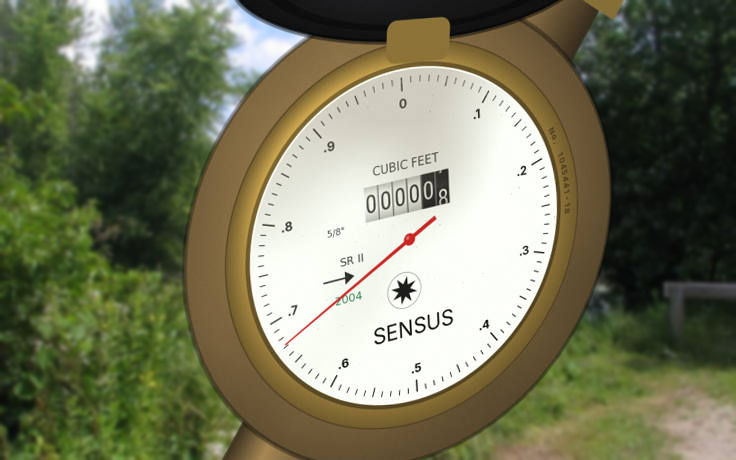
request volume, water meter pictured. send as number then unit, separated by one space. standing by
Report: 7.67 ft³
